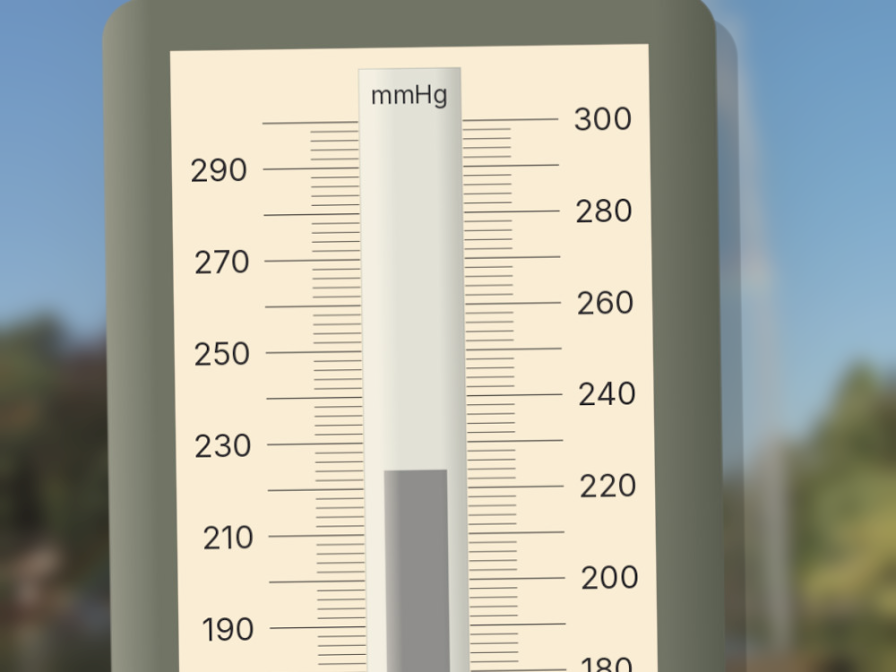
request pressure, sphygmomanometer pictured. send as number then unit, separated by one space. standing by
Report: 224 mmHg
